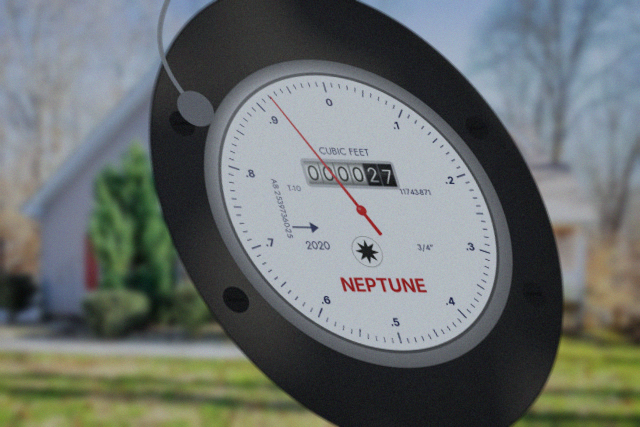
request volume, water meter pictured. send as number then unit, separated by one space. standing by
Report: 26.92 ft³
